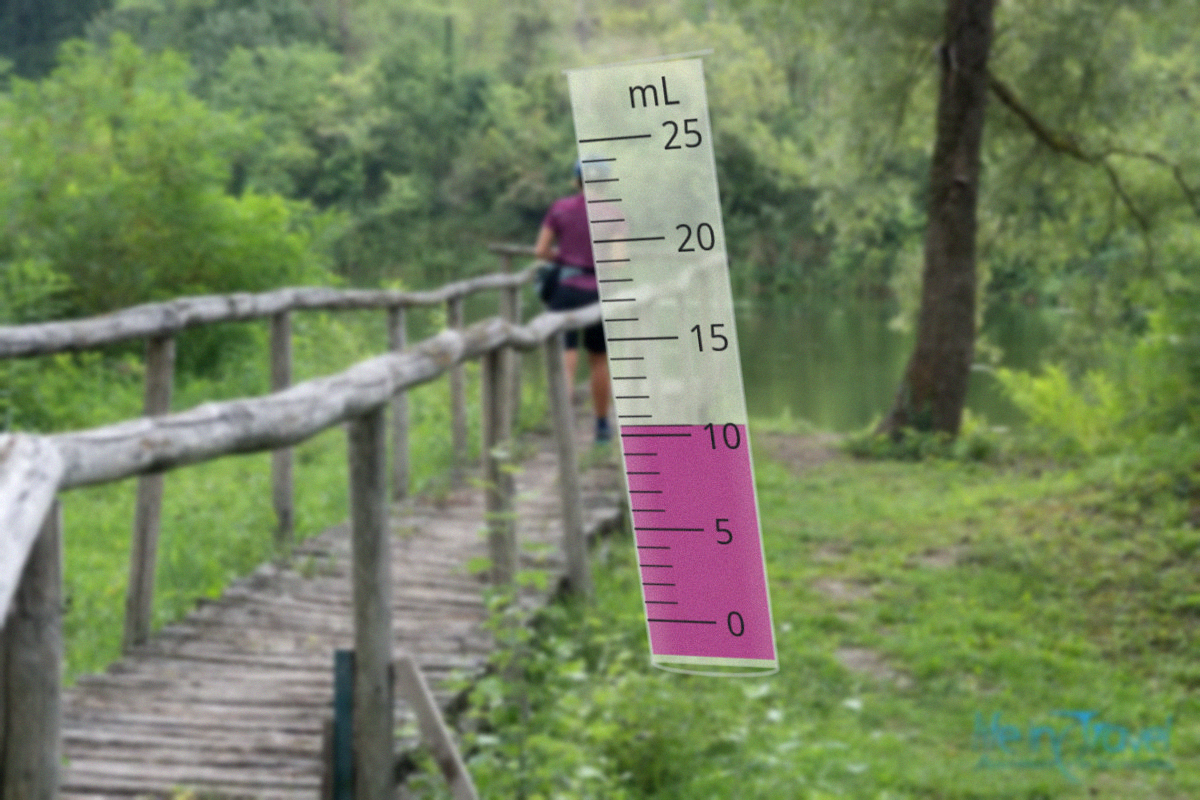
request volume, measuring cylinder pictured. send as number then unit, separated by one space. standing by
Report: 10.5 mL
